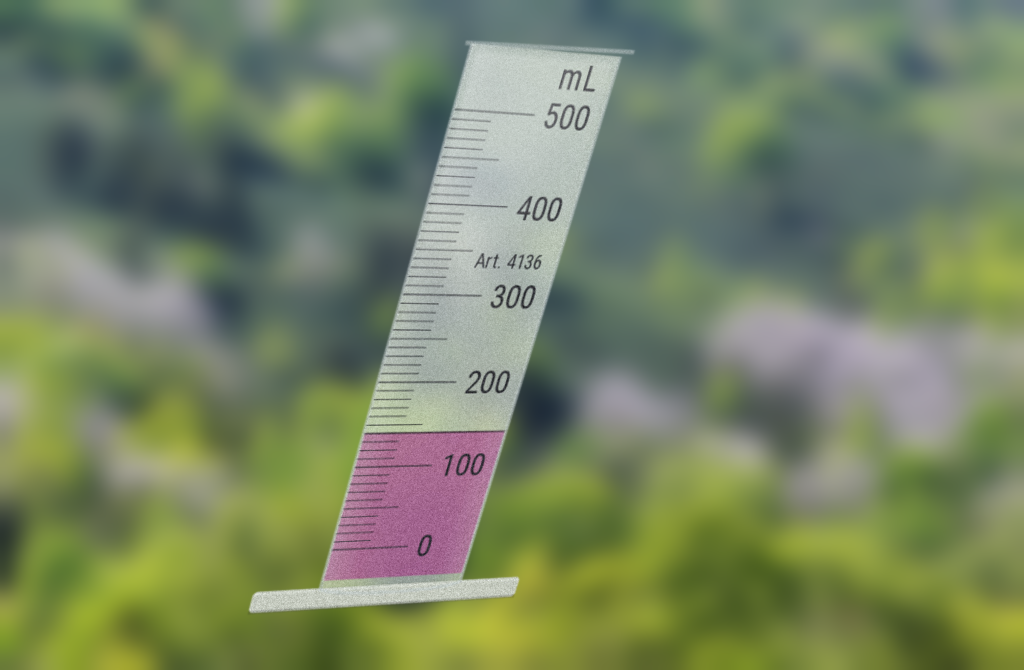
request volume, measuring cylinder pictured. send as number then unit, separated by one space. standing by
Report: 140 mL
